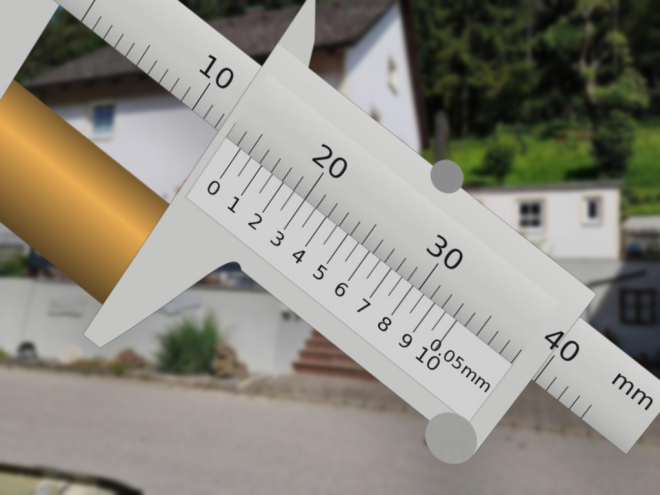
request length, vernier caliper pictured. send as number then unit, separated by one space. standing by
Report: 14.3 mm
